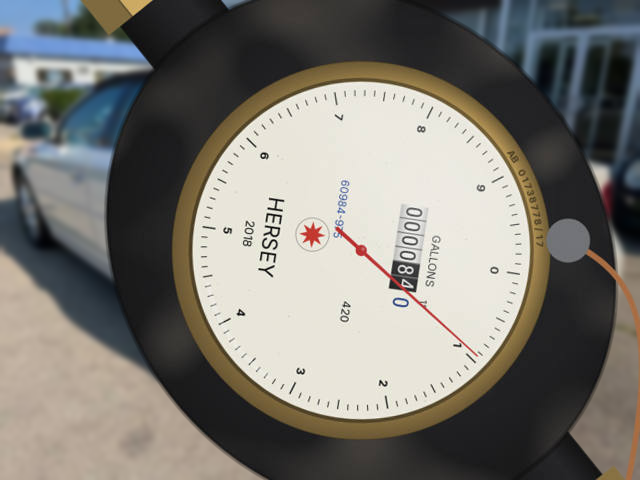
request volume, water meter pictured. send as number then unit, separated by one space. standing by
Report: 840.9 gal
